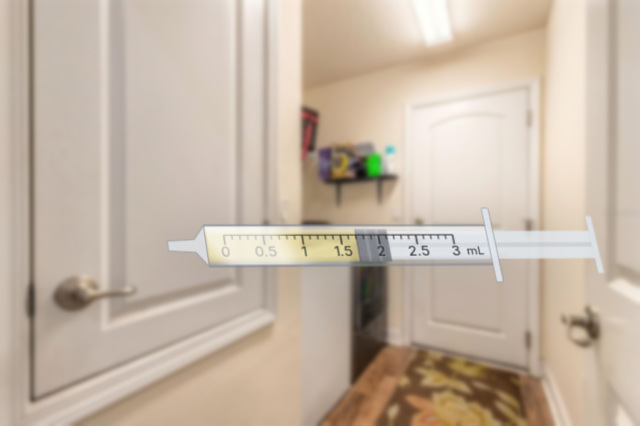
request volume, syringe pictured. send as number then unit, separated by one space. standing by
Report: 1.7 mL
